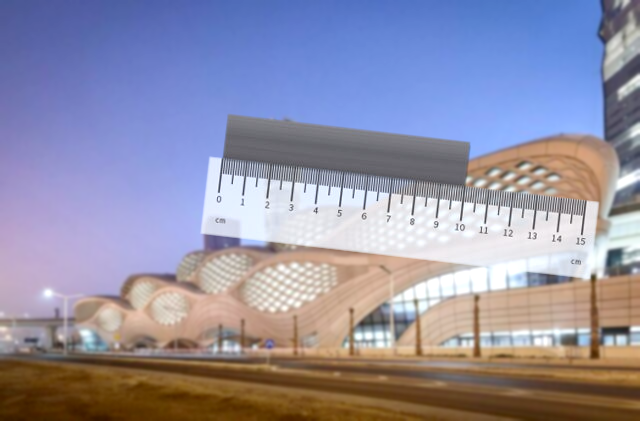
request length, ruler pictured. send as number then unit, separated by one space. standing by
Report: 10 cm
